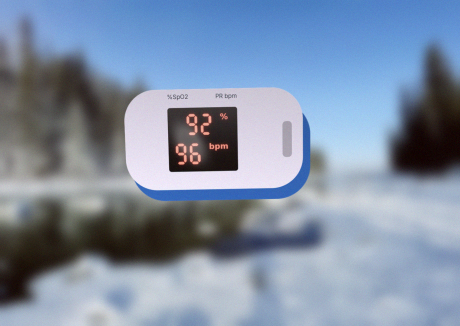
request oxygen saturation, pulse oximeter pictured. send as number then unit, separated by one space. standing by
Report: 92 %
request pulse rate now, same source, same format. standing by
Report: 96 bpm
